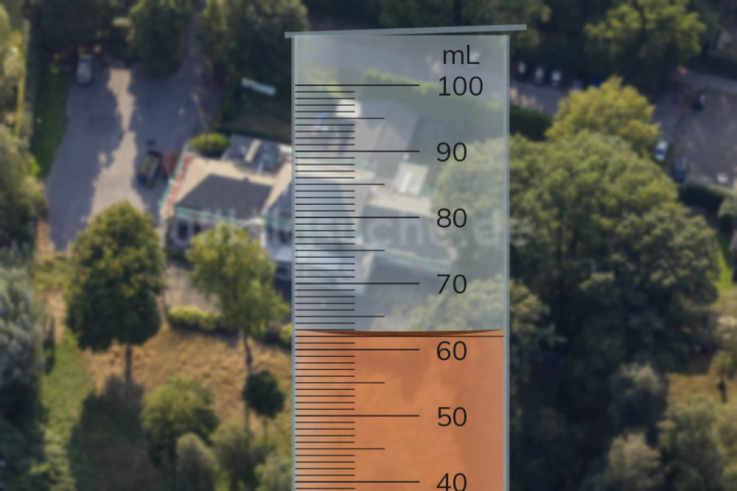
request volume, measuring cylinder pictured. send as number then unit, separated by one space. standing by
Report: 62 mL
